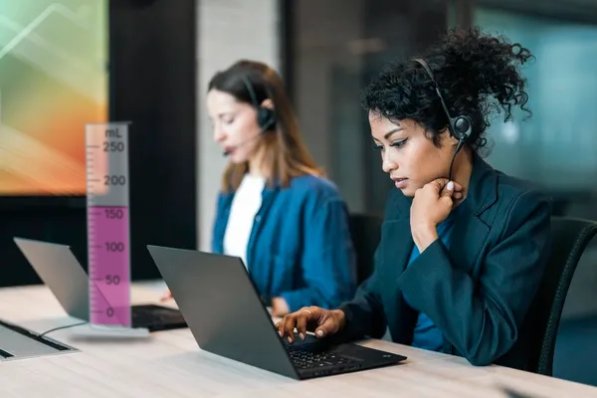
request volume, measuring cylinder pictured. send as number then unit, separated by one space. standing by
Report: 160 mL
